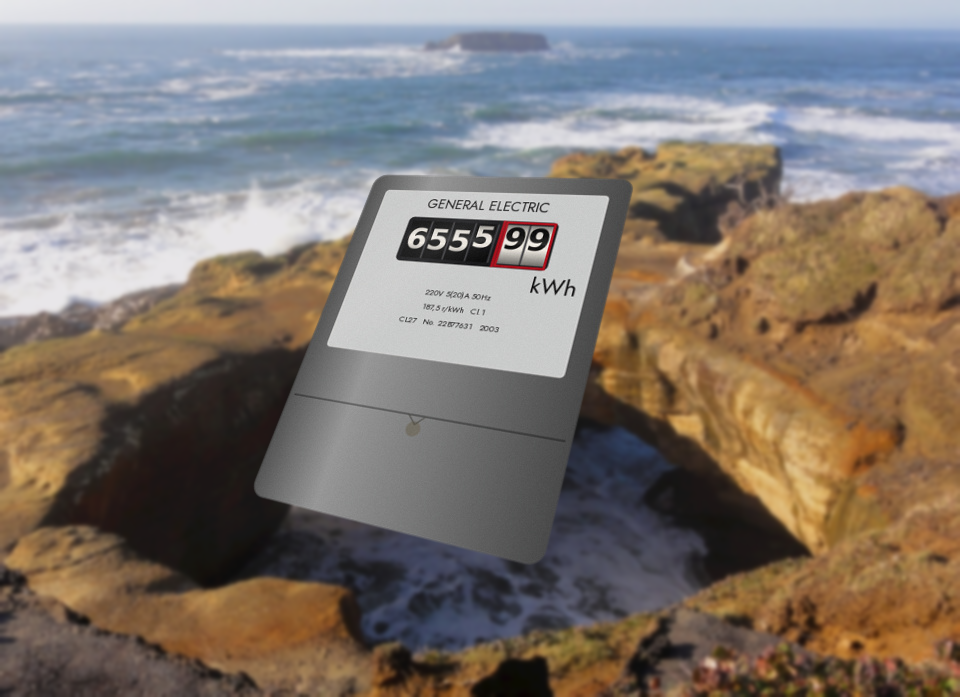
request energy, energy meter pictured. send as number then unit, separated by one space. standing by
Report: 6555.99 kWh
